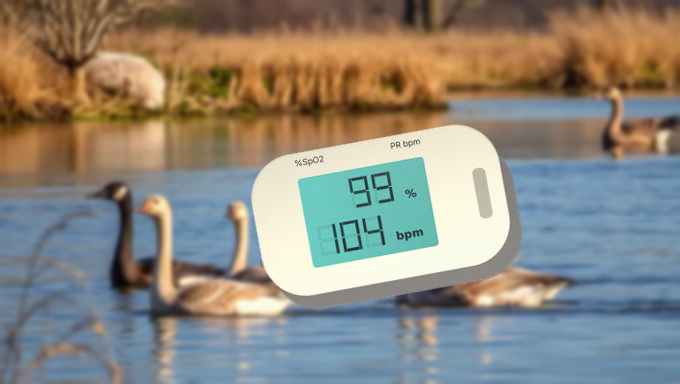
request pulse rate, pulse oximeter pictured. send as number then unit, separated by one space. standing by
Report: 104 bpm
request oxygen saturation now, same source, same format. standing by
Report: 99 %
